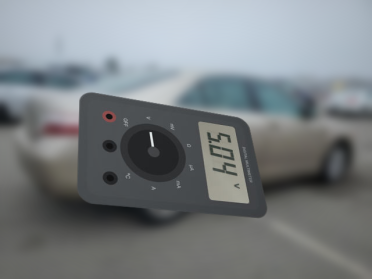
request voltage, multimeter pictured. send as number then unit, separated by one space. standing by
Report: 5.04 V
